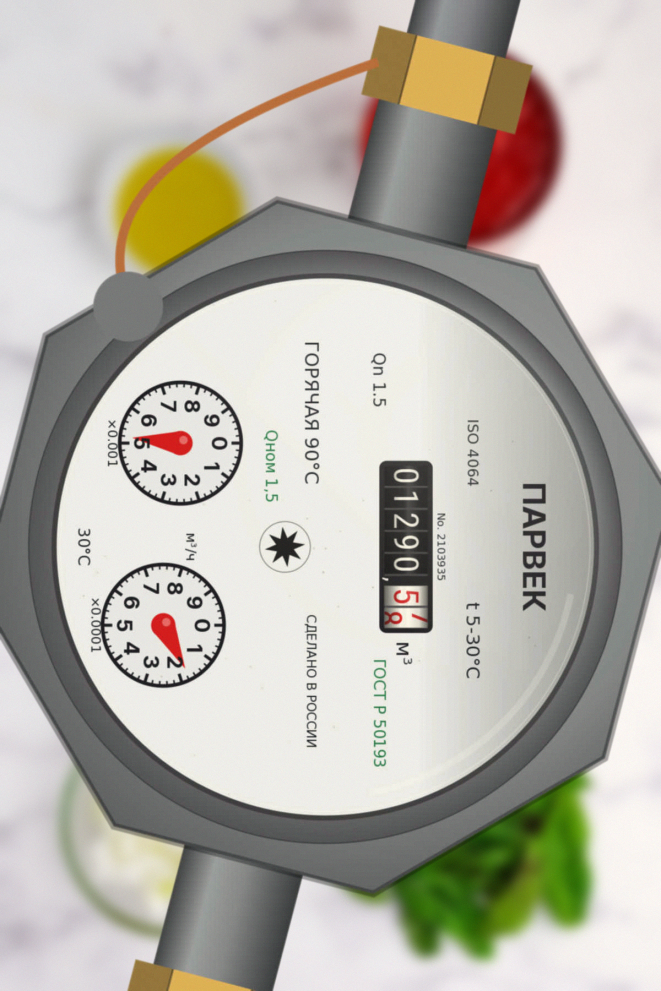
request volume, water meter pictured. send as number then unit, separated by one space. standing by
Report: 1290.5751 m³
